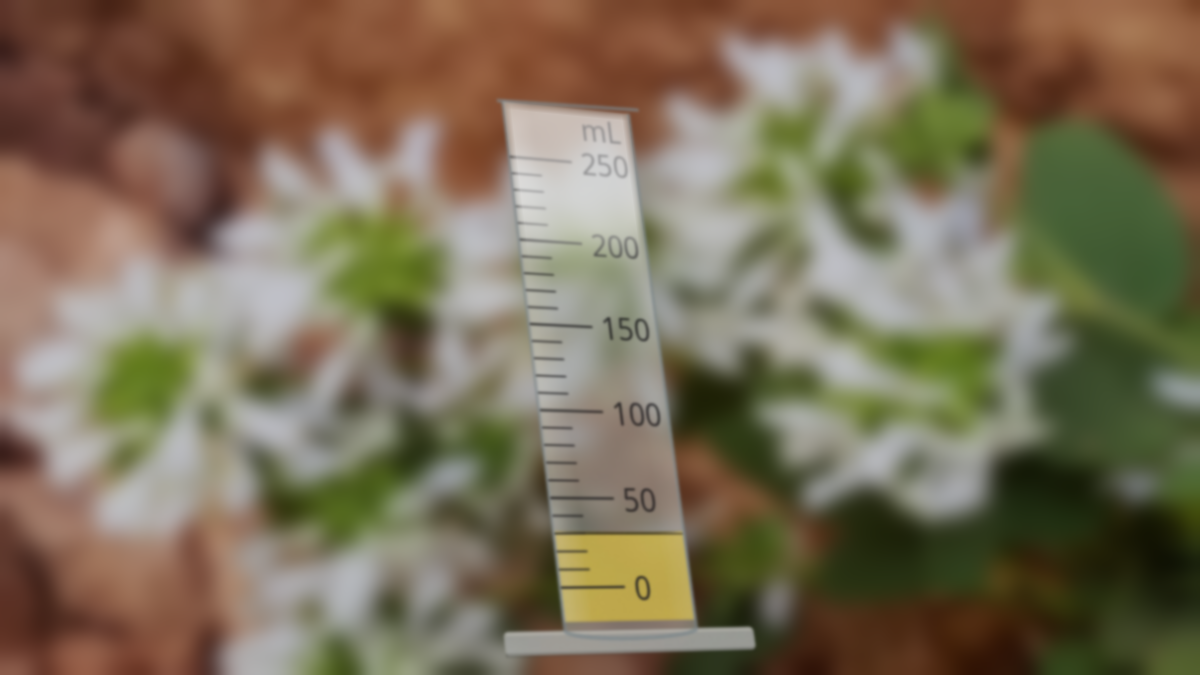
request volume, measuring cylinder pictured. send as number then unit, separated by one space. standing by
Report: 30 mL
